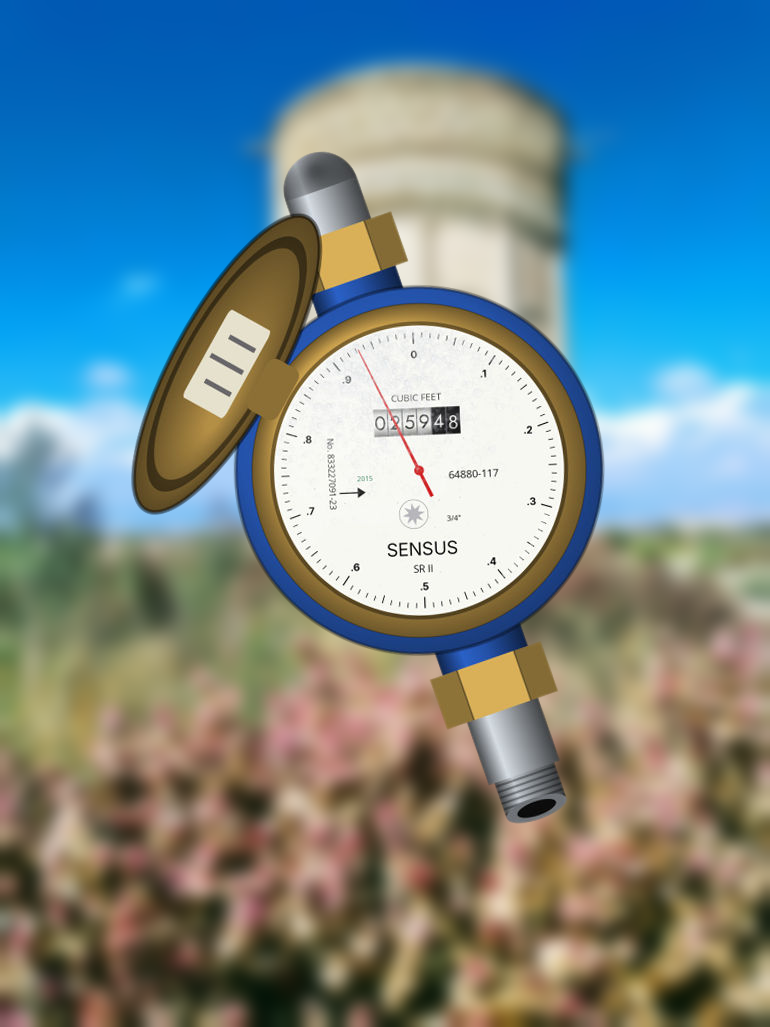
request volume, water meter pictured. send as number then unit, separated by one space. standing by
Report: 25947.93 ft³
